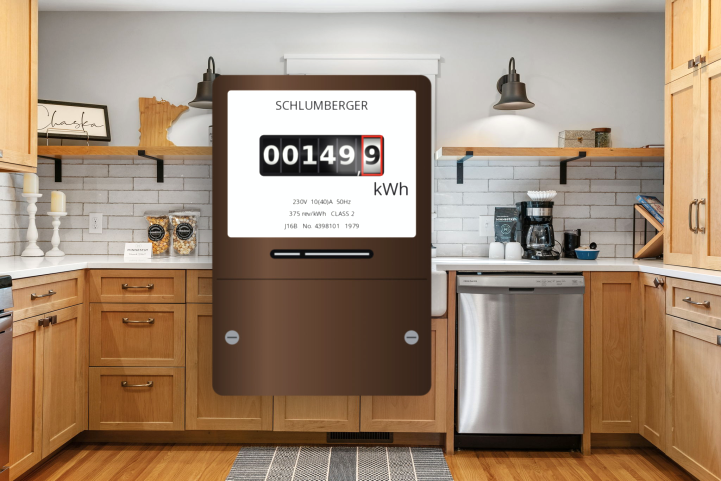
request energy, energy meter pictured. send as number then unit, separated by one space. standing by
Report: 149.9 kWh
